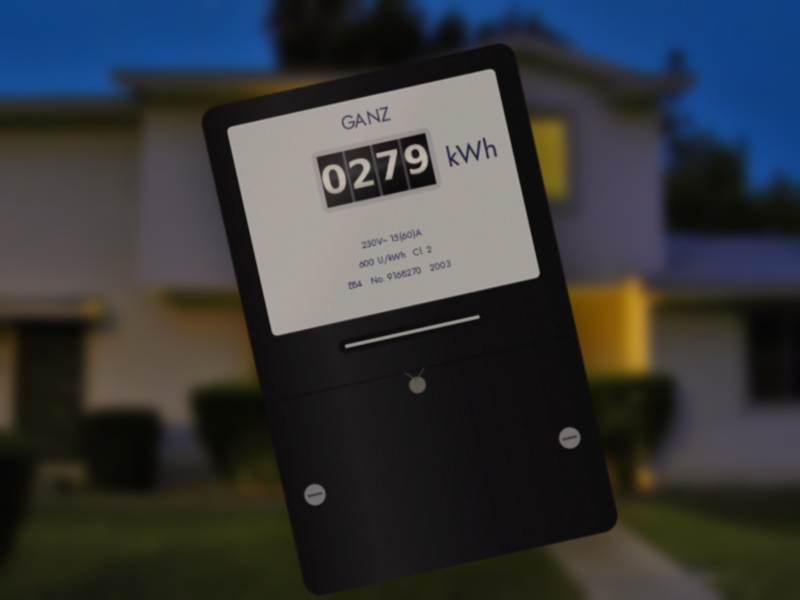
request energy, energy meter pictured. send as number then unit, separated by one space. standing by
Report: 279 kWh
